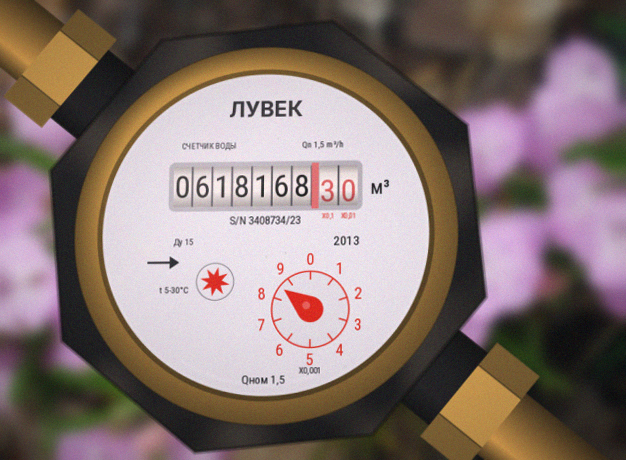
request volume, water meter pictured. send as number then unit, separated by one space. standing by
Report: 618168.298 m³
